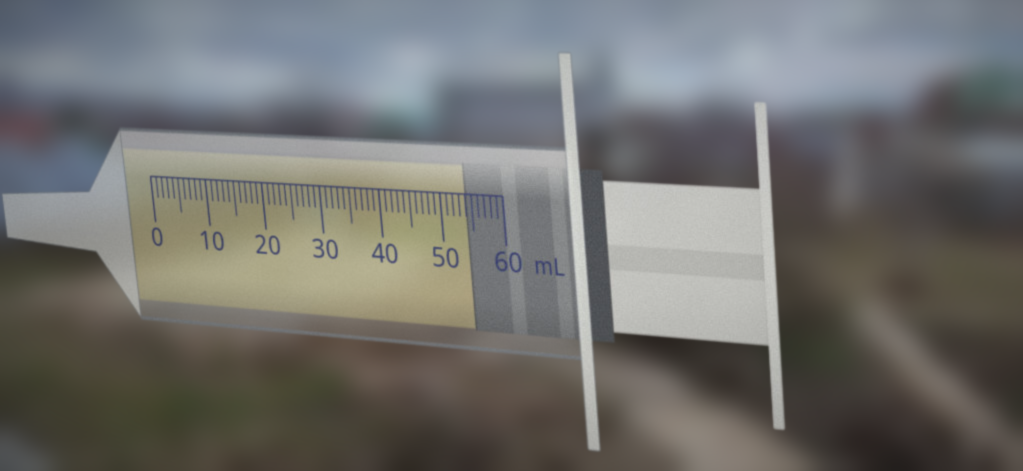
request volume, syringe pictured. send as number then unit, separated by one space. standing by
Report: 54 mL
